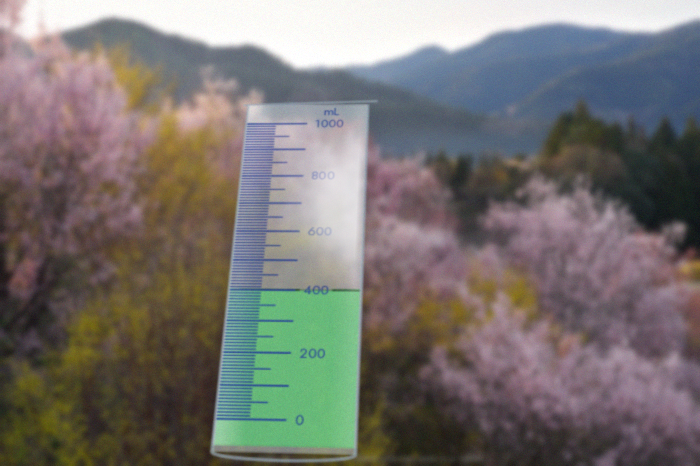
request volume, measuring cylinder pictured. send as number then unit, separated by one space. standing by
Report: 400 mL
